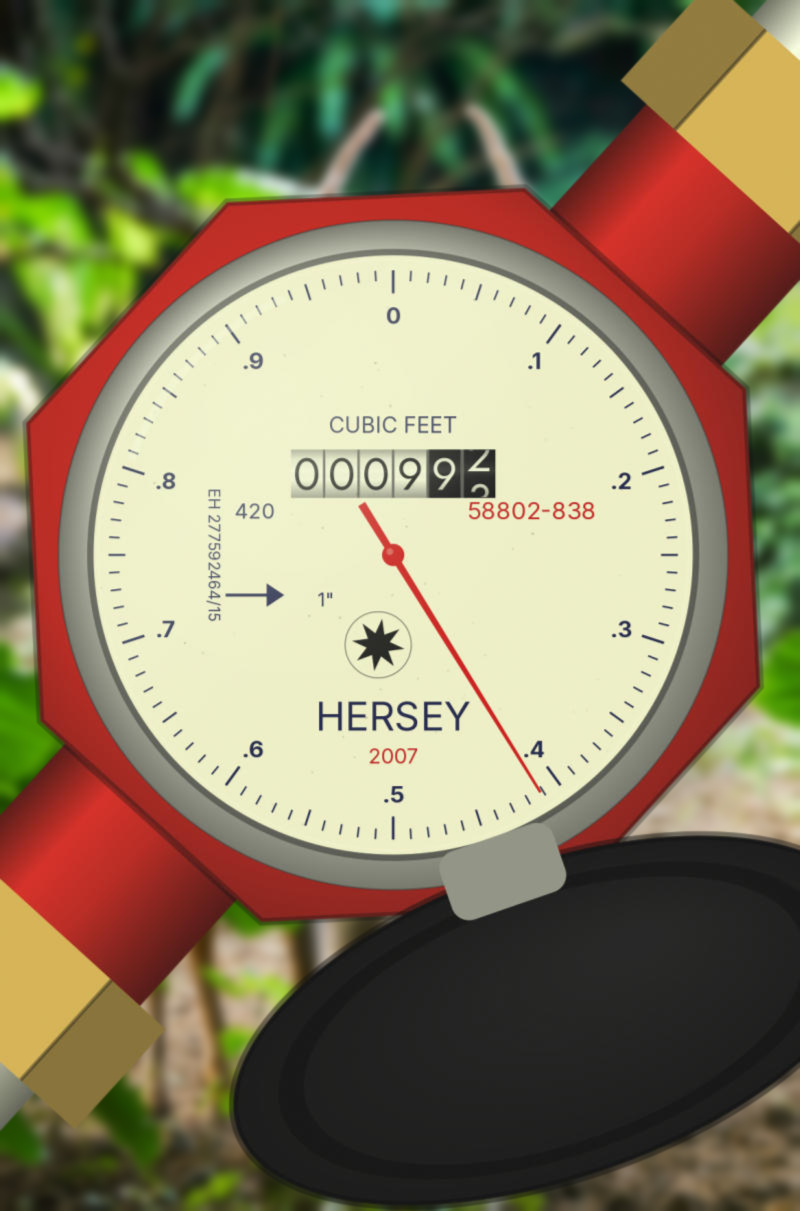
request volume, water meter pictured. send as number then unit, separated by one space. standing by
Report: 992.41 ft³
